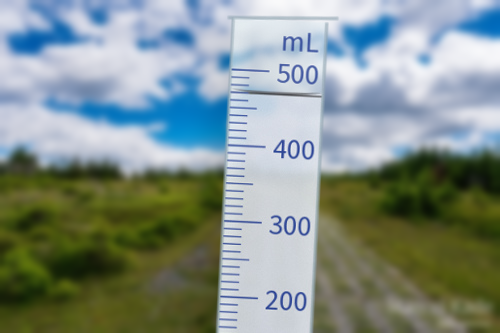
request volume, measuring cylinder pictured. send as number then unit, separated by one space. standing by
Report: 470 mL
